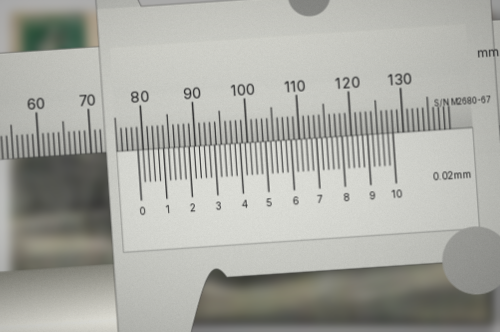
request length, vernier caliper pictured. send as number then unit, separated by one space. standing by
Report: 79.0 mm
